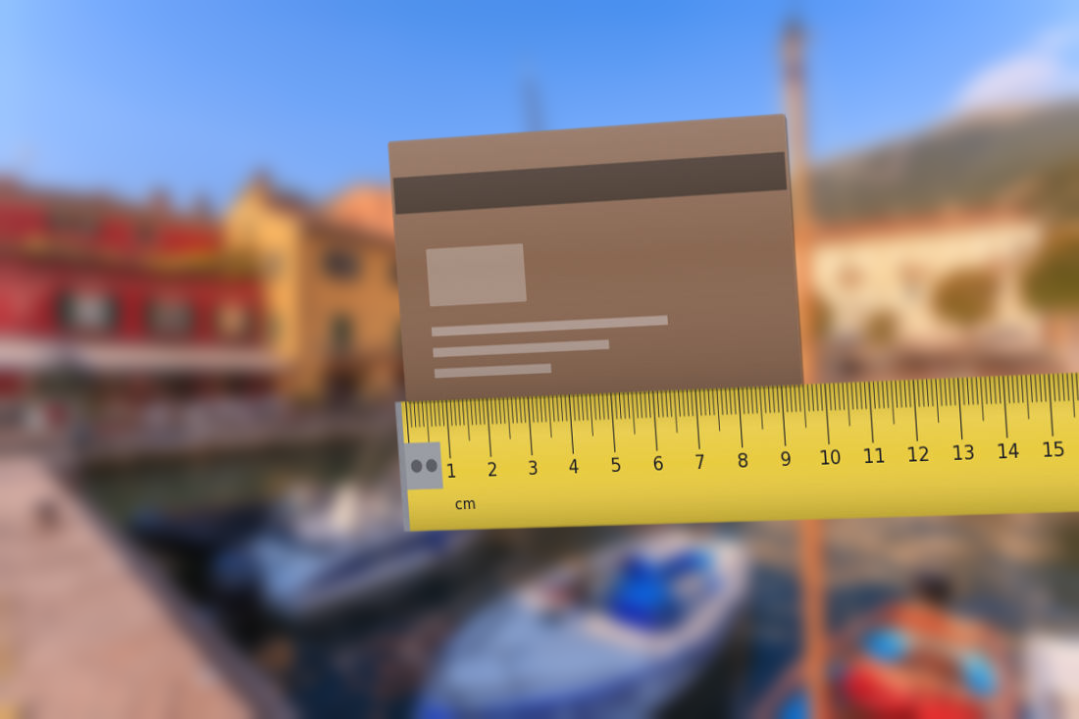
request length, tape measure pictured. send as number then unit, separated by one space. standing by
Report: 9.5 cm
